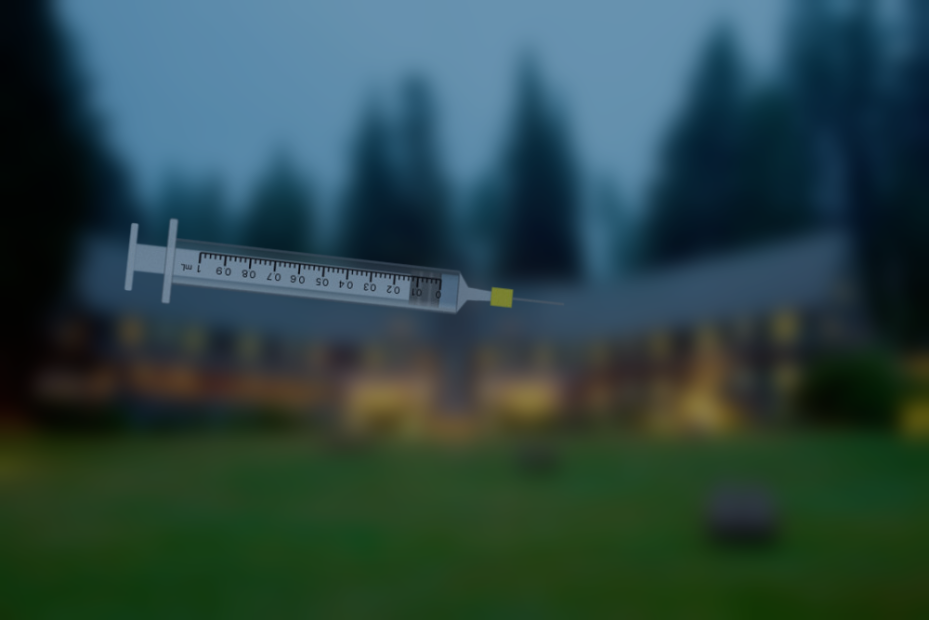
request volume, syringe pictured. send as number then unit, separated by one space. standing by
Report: 0 mL
